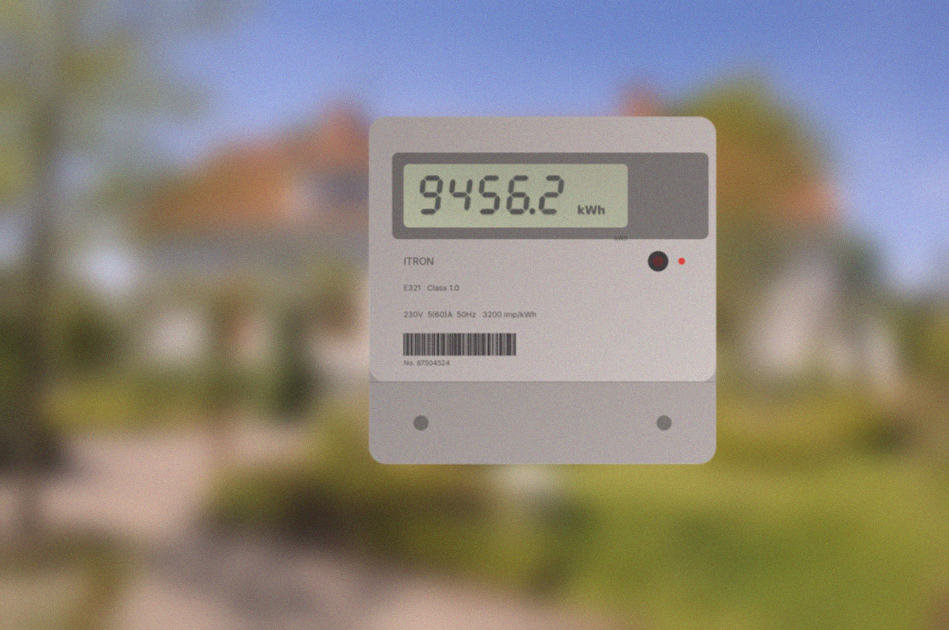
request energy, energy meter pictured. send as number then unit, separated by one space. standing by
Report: 9456.2 kWh
